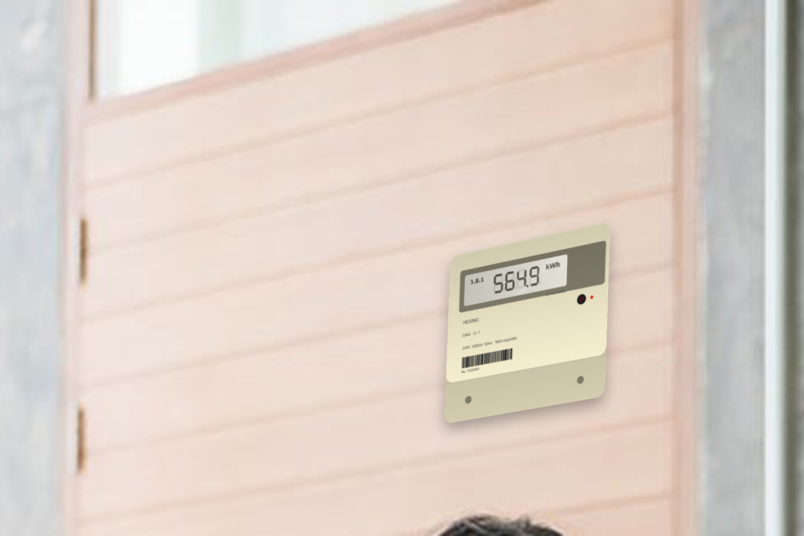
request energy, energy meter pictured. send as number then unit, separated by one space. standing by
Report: 564.9 kWh
